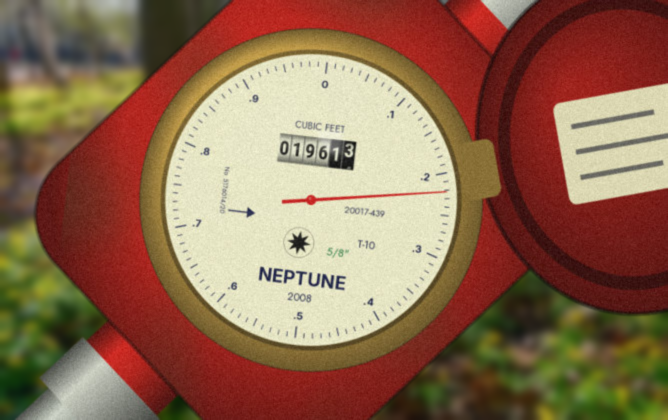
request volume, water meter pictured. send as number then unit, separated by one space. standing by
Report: 19613.22 ft³
